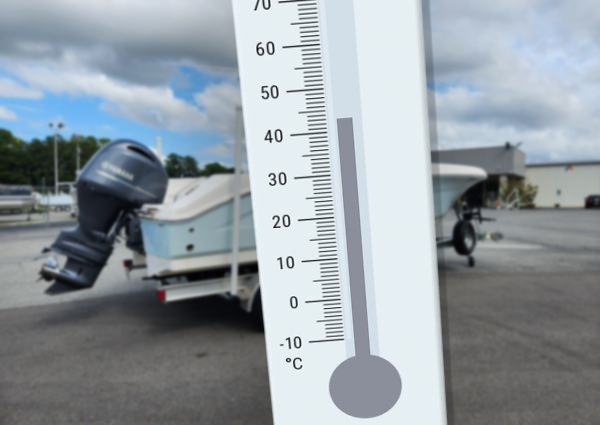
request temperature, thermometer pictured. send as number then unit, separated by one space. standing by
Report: 43 °C
